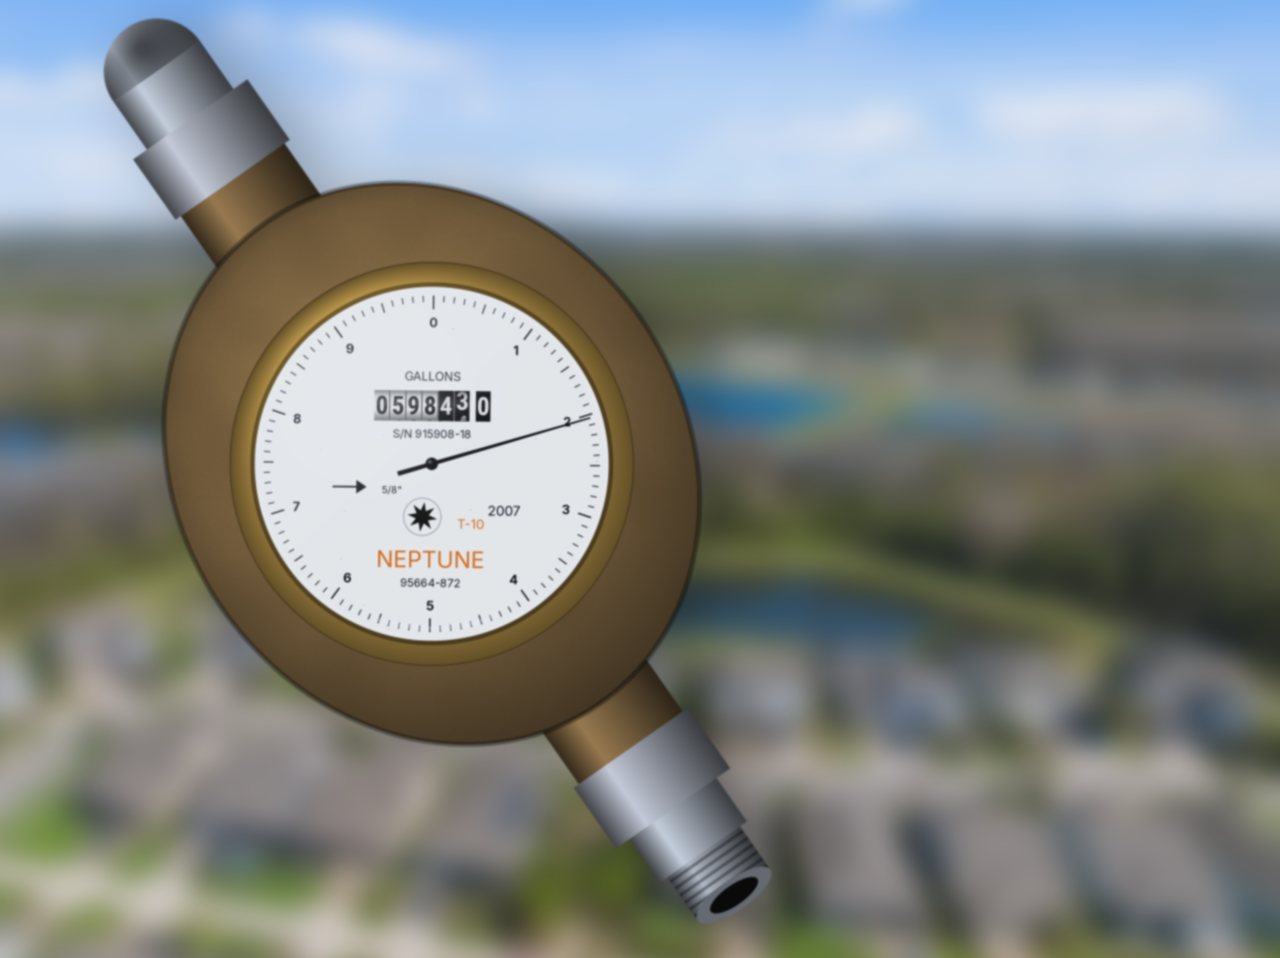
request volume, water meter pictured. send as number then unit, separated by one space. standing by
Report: 598432.0 gal
